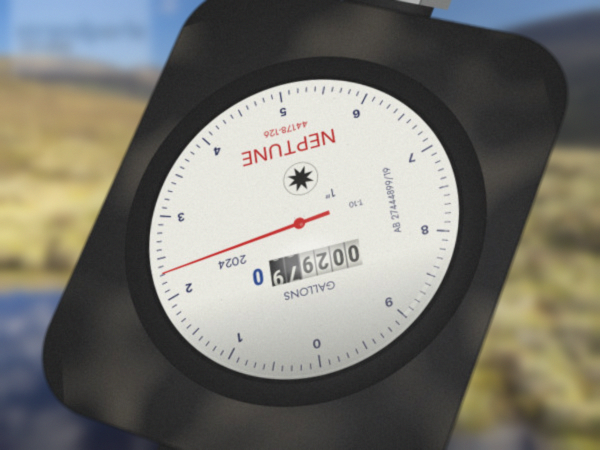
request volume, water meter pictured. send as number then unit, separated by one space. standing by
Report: 29792.3 gal
